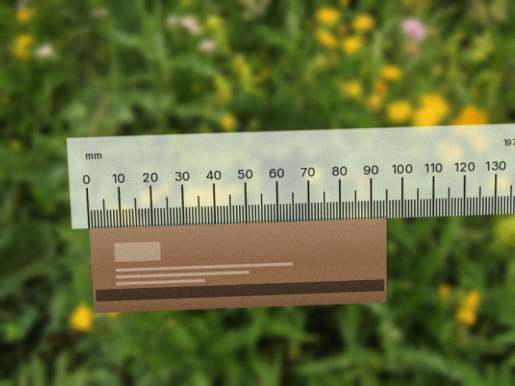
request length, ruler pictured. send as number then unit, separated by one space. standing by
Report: 95 mm
